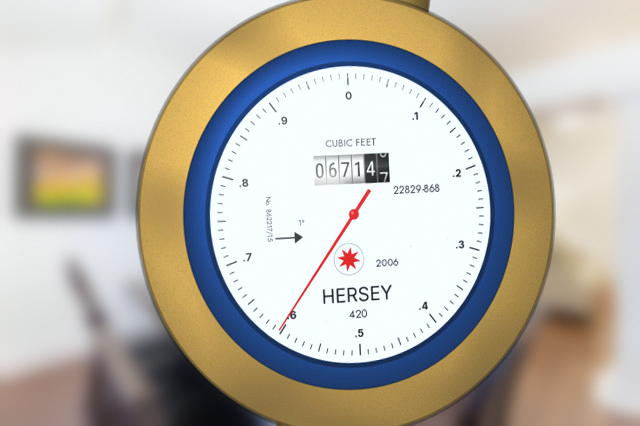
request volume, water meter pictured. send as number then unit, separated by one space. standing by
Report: 67146.60 ft³
